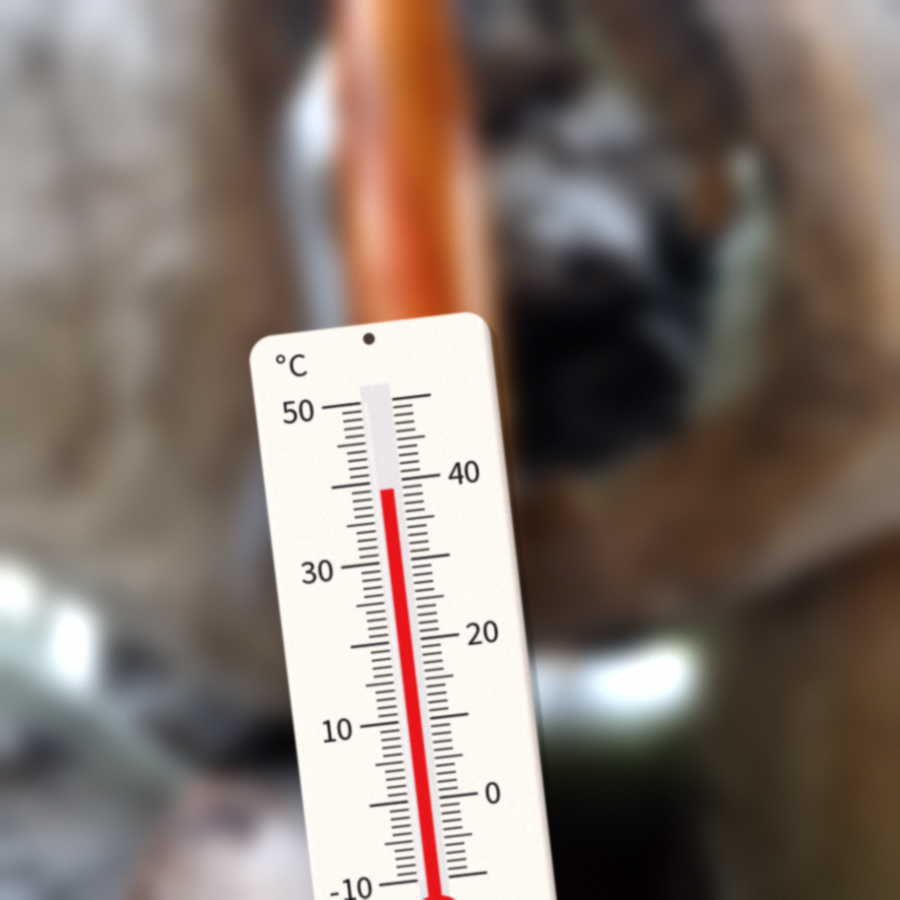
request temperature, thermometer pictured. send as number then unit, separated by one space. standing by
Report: 39 °C
